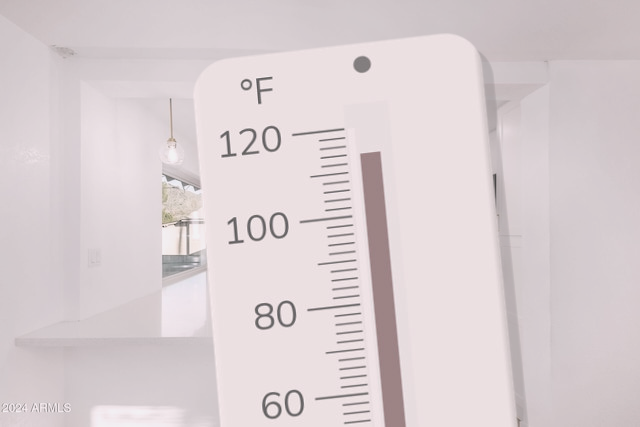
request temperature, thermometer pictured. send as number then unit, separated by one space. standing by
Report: 114 °F
